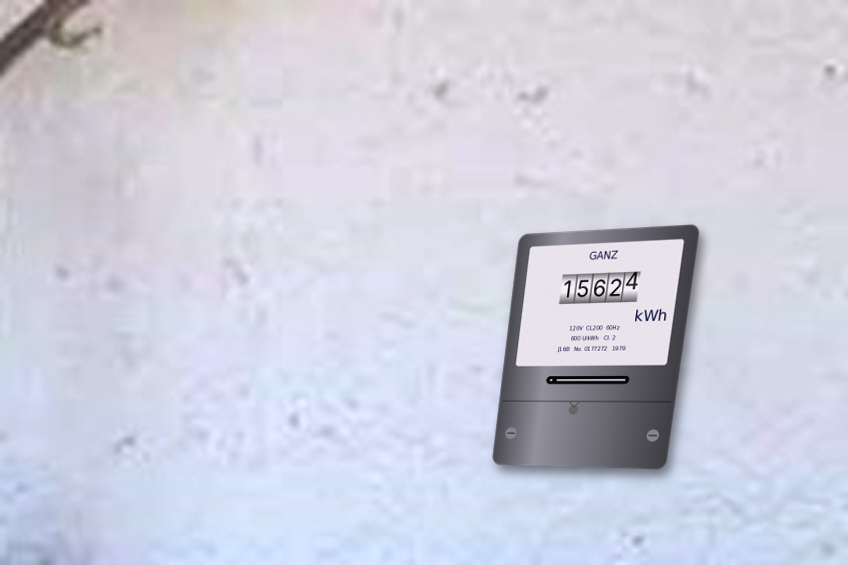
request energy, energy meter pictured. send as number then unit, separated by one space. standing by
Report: 15624 kWh
